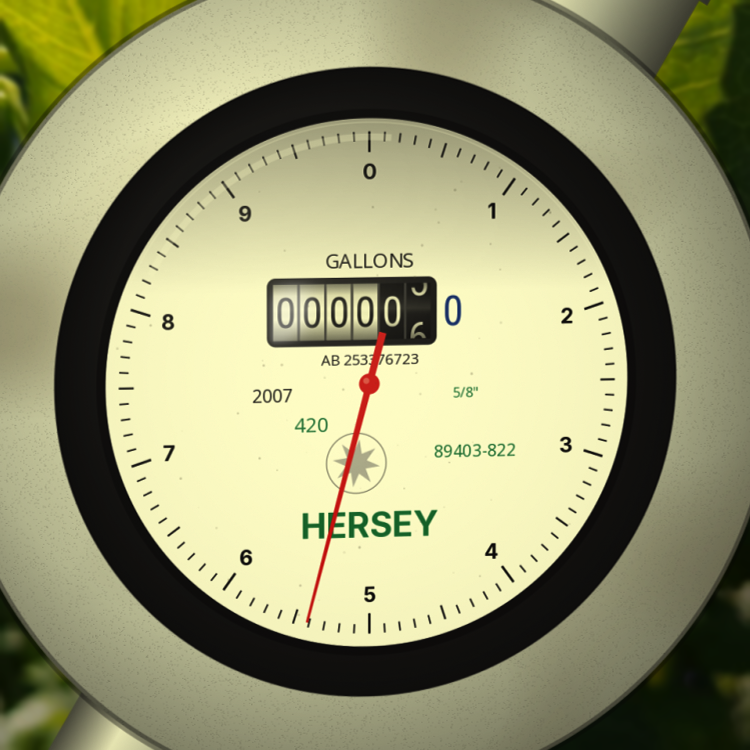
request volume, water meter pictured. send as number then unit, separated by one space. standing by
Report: 55.4 gal
